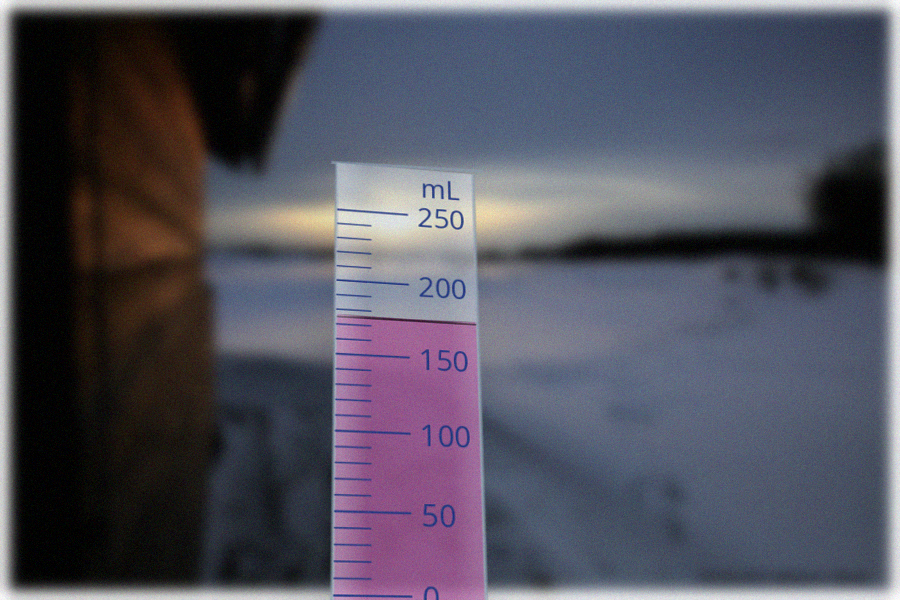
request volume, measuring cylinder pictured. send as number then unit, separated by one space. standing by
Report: 175 mL
